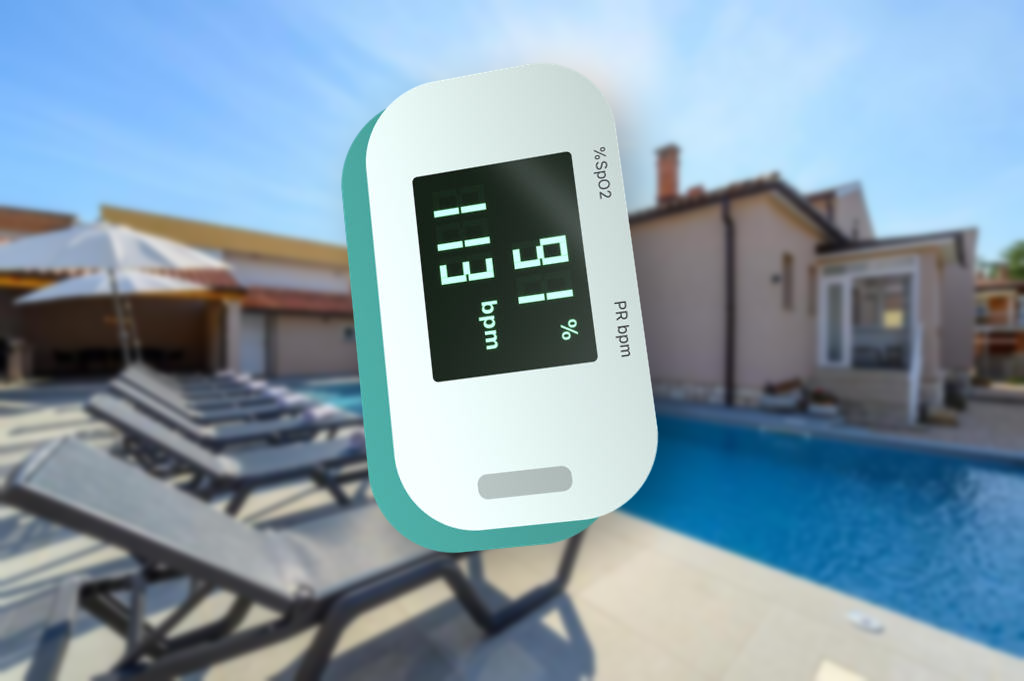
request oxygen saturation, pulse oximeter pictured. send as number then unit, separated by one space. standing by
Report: 91 %
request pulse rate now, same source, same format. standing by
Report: 113 bpm
